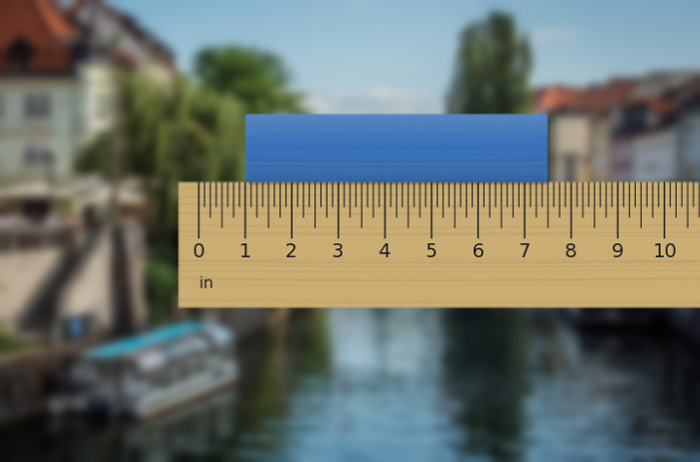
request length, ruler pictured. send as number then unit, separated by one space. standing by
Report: 6.5 in
